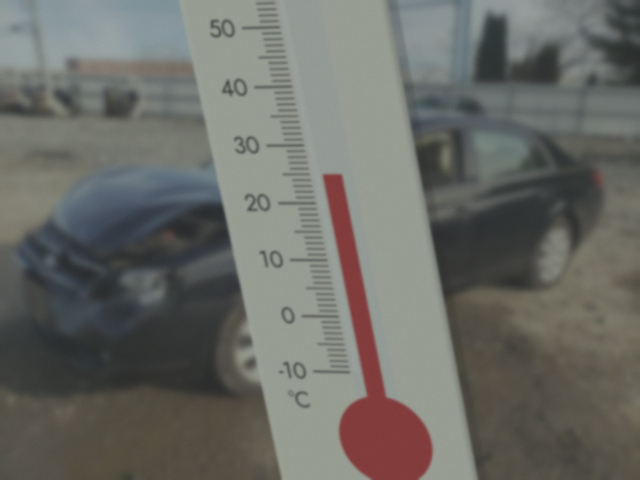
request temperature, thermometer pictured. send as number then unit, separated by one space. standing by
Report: 25 °C
